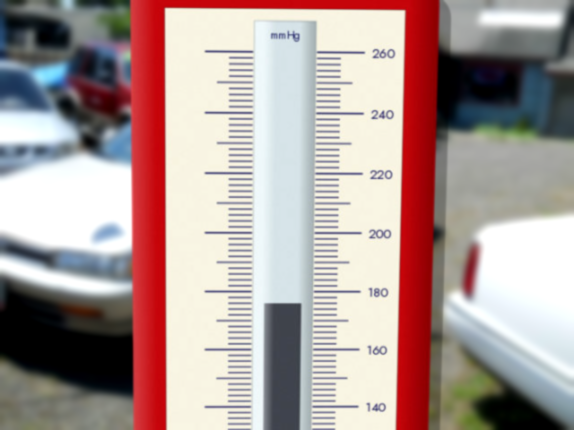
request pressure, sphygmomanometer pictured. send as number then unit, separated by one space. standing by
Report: 176 mmHg
